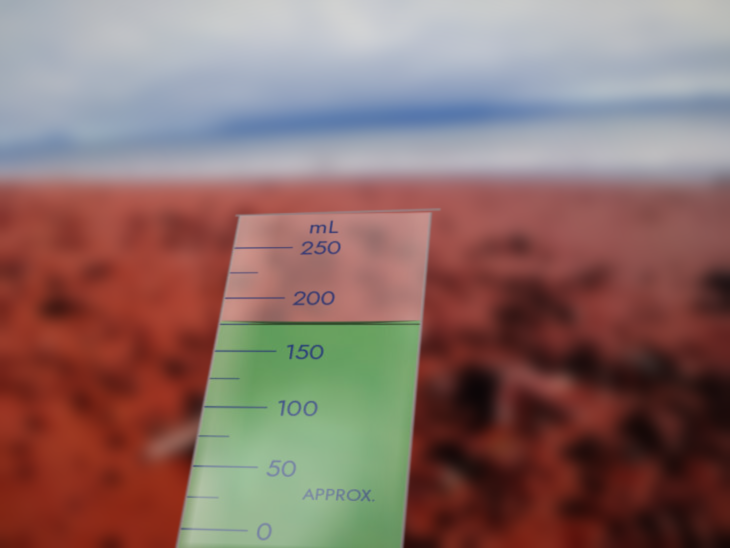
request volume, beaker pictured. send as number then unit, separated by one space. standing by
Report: 175 mL
